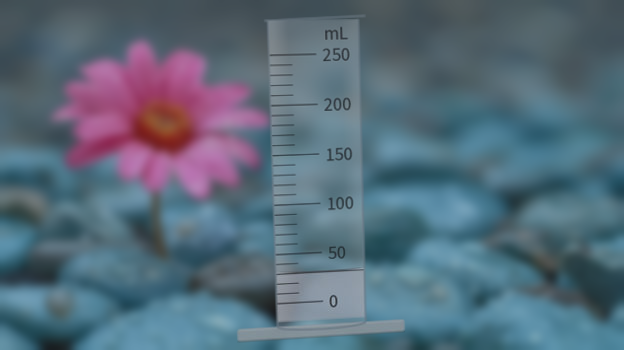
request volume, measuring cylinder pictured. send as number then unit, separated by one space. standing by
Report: 30 mL
